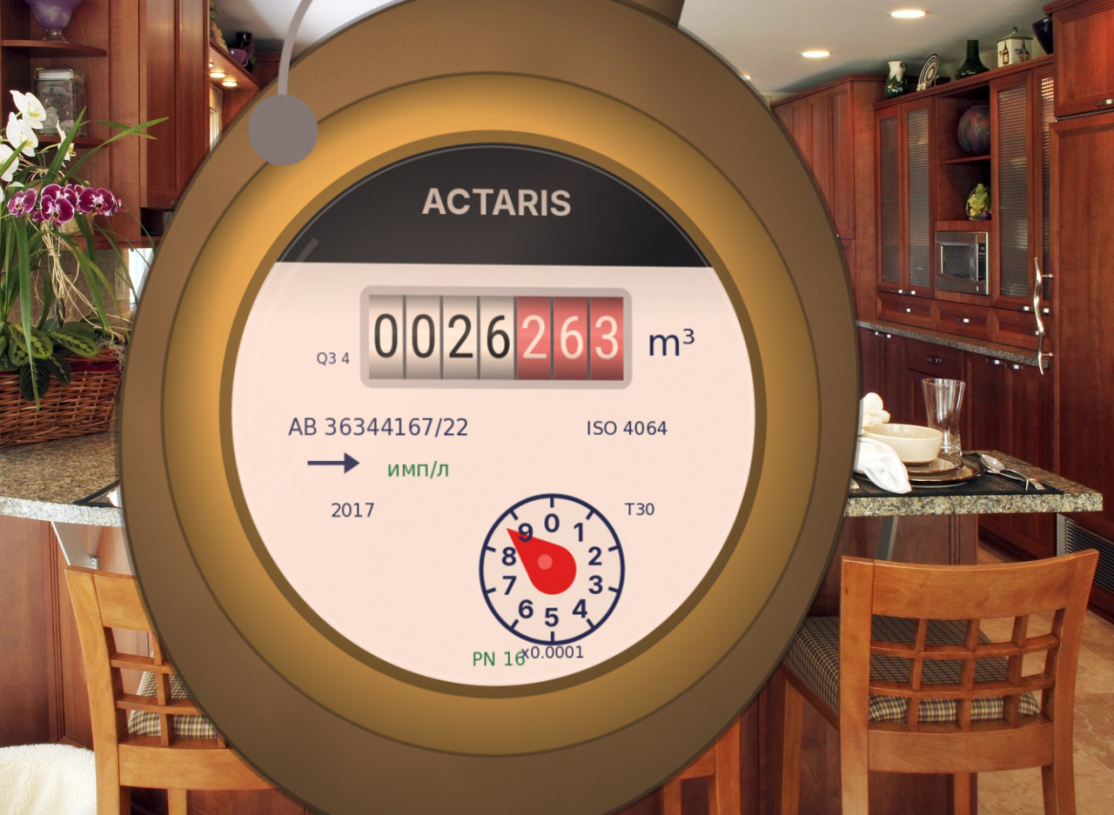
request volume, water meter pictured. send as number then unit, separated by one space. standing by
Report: 26.2638 m³
